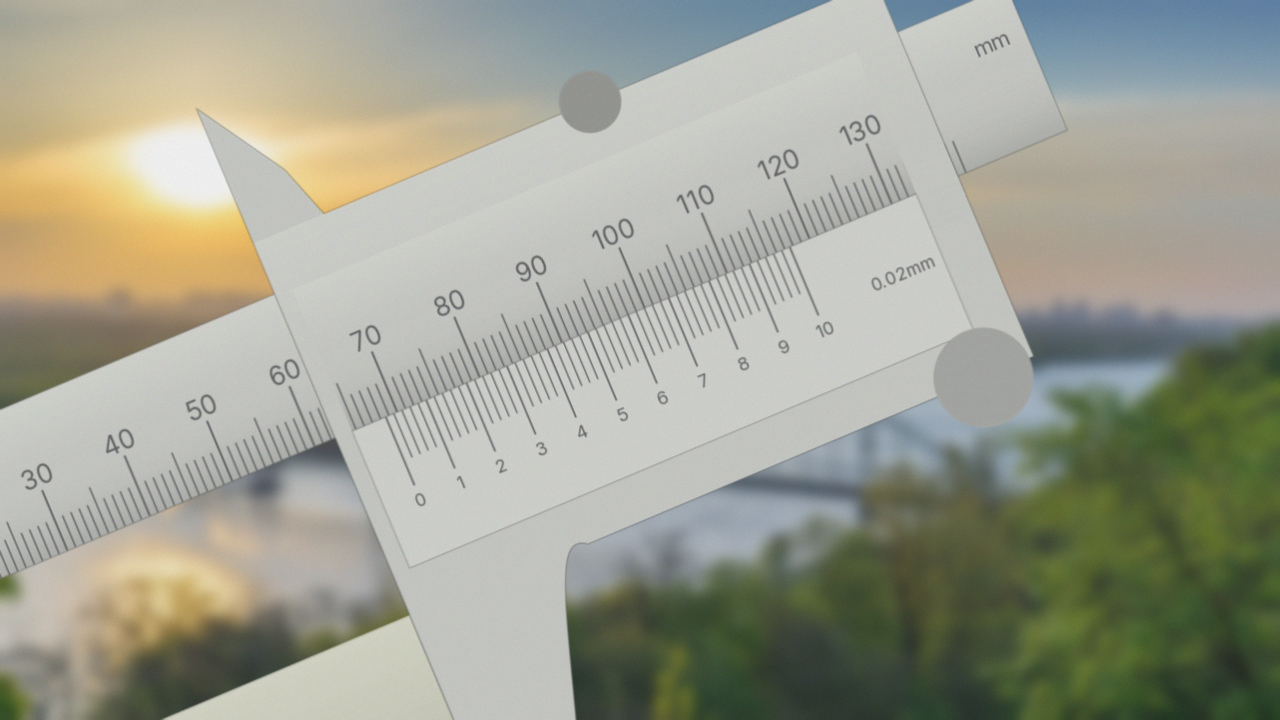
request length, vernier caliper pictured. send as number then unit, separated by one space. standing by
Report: 68.6 mm
